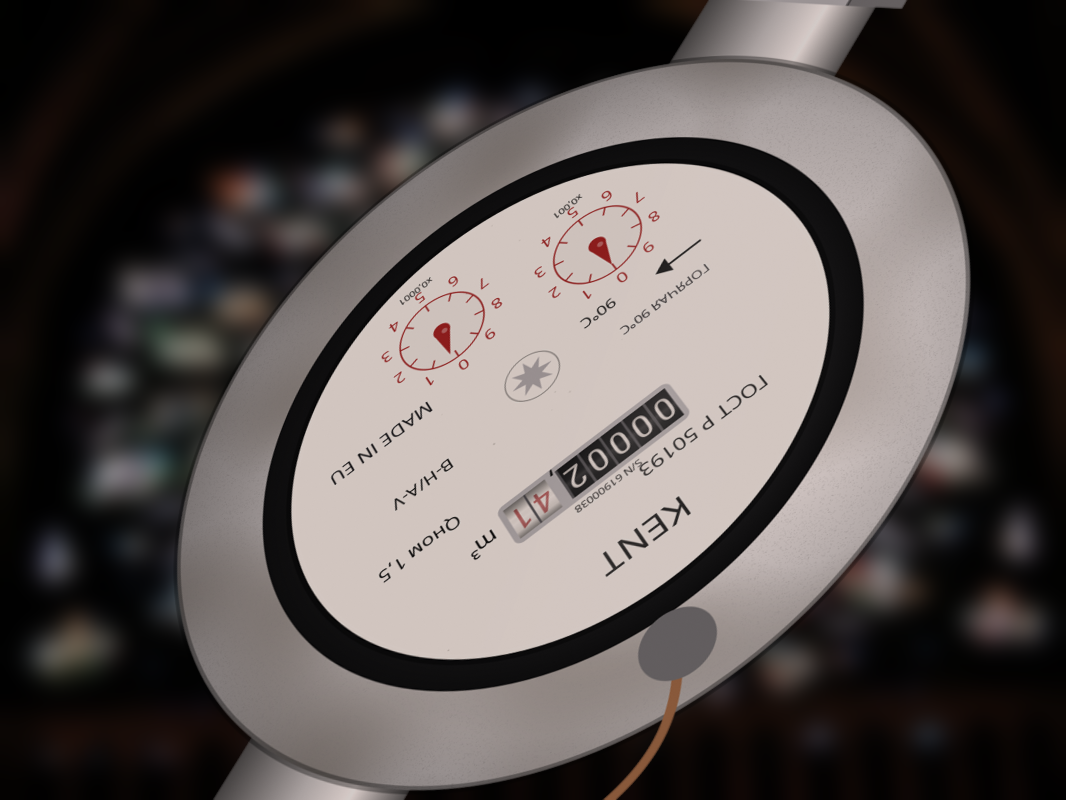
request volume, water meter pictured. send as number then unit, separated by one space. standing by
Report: 2.4100 m³
